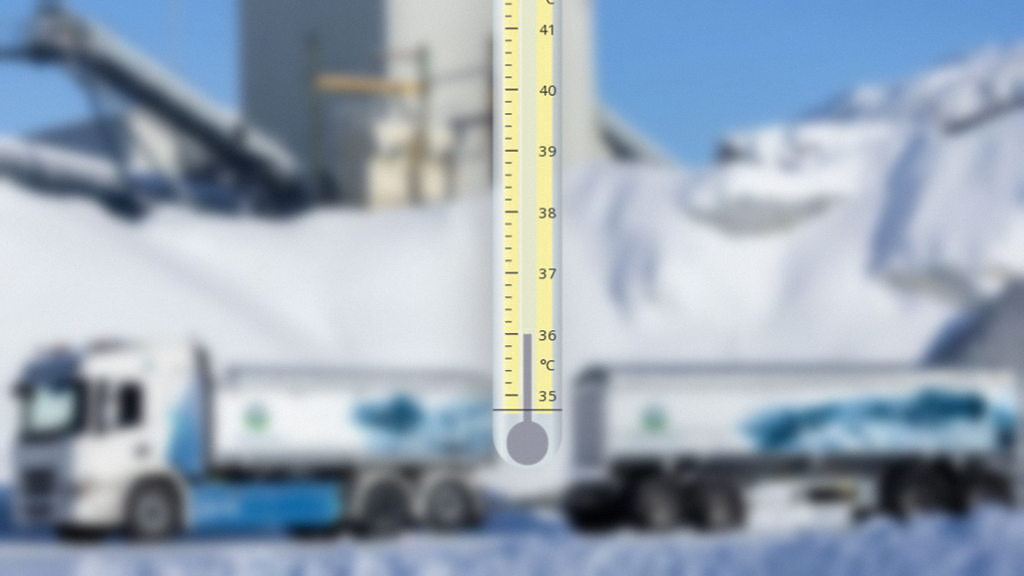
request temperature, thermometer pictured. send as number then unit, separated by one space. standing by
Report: 36 °C
